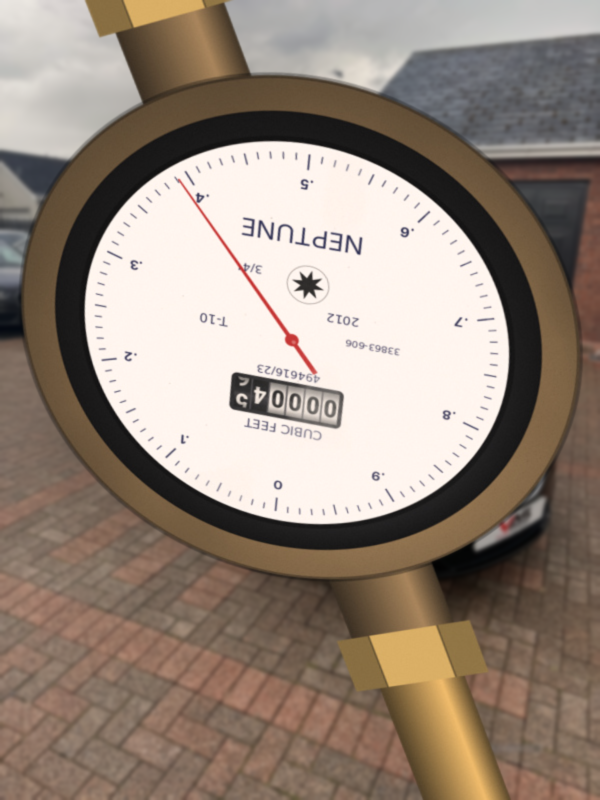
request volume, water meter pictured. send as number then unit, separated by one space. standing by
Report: 45.39 ft³
